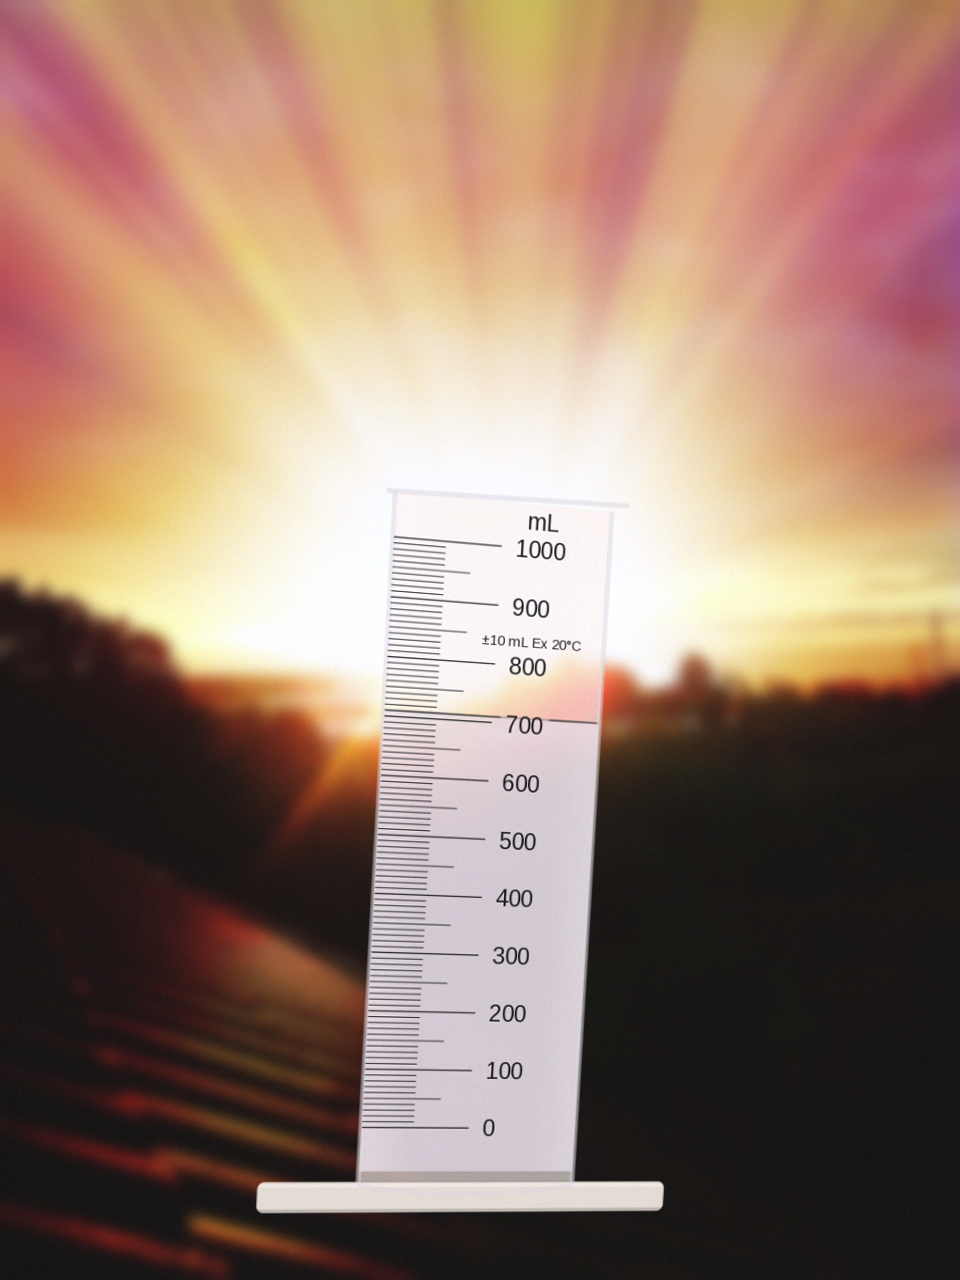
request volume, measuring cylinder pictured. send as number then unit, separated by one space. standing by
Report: 710 mL
